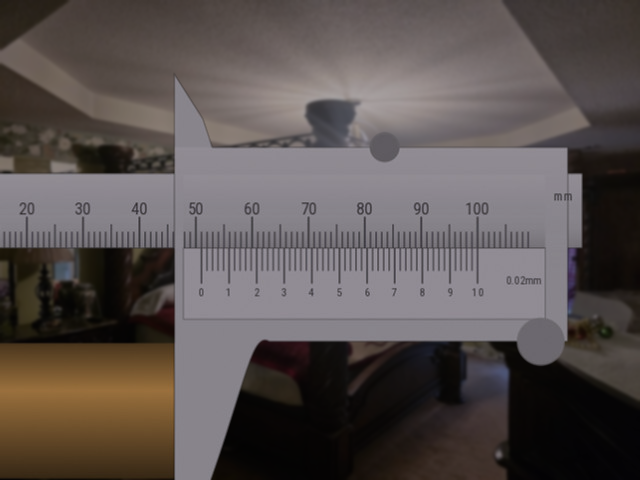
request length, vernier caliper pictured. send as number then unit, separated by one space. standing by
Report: 51.0 mm
